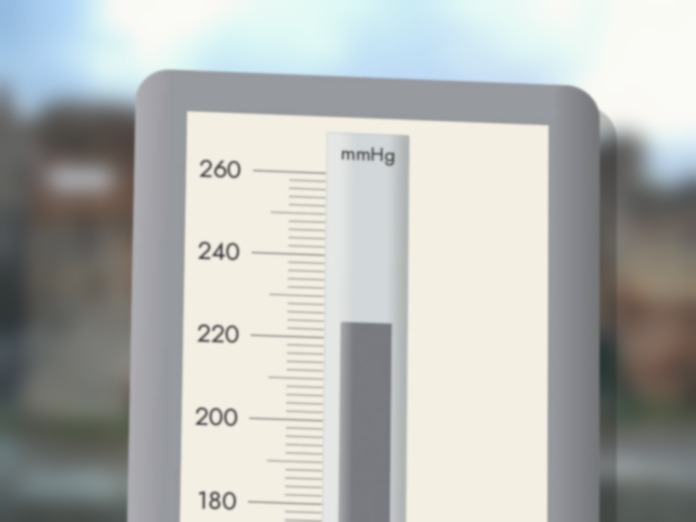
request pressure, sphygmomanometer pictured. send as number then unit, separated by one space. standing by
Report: 224 mmHg
